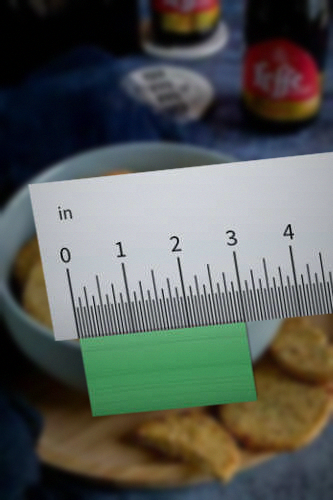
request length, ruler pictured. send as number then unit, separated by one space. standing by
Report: 3 in
